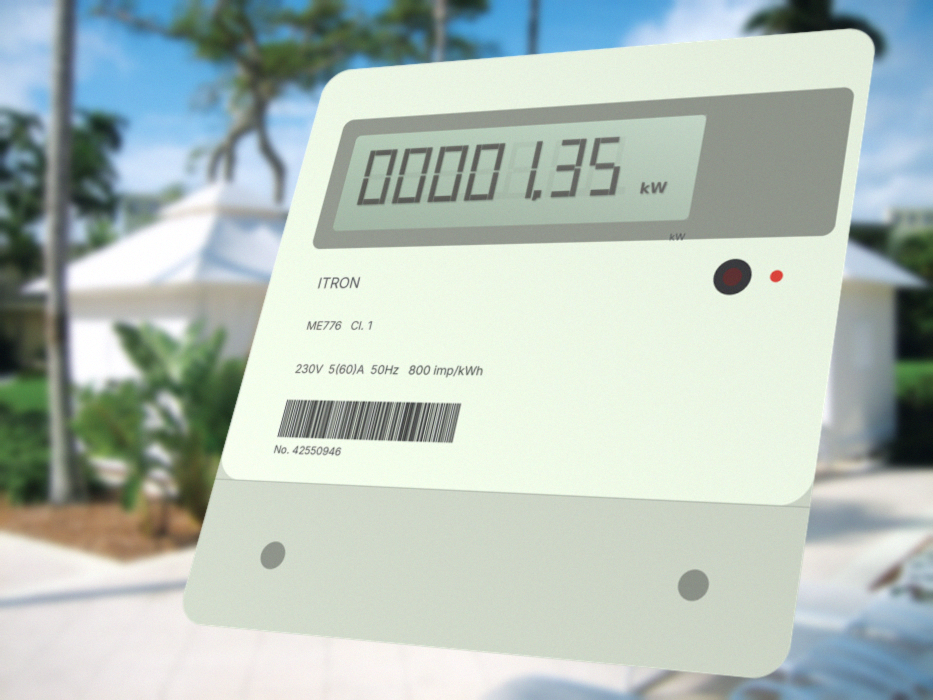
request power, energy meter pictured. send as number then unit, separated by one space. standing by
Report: 1.35 kW
